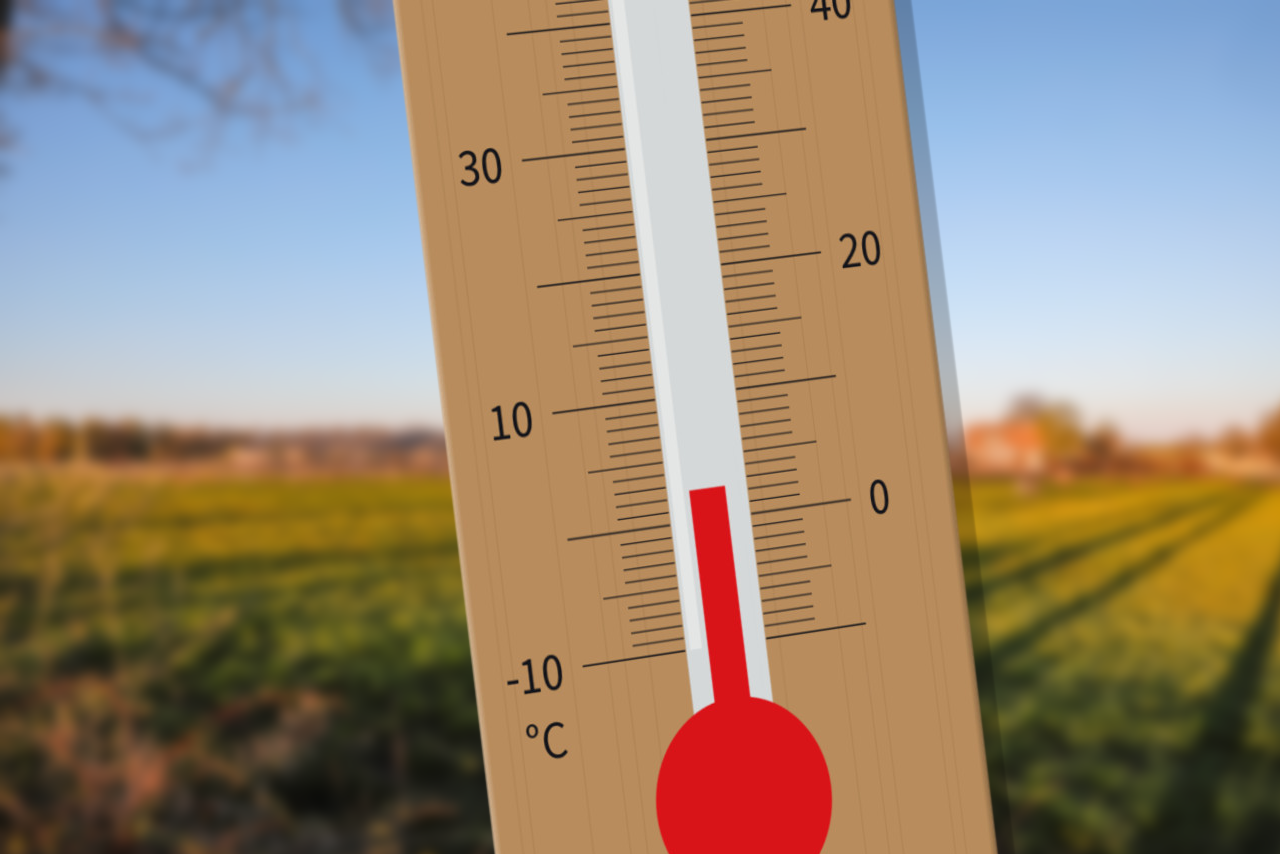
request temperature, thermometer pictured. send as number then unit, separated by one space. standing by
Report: 2.5 °C
